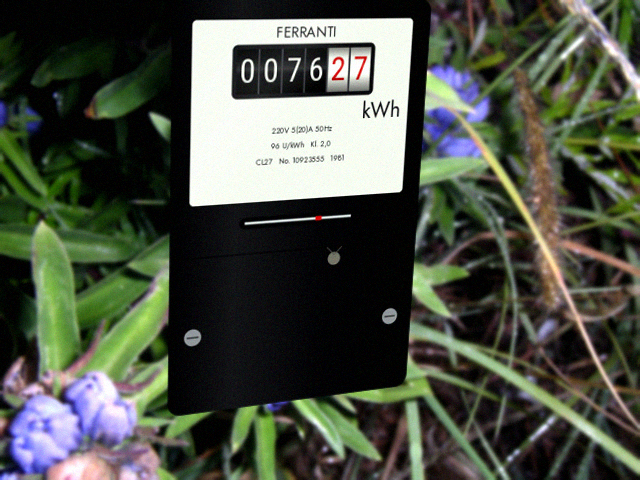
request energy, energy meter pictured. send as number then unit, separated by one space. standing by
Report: 76.27 kWh
